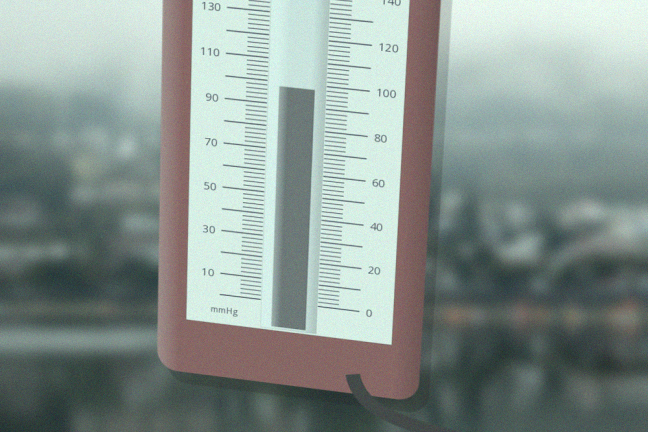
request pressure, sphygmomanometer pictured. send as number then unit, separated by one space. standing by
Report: 98 mmHg
